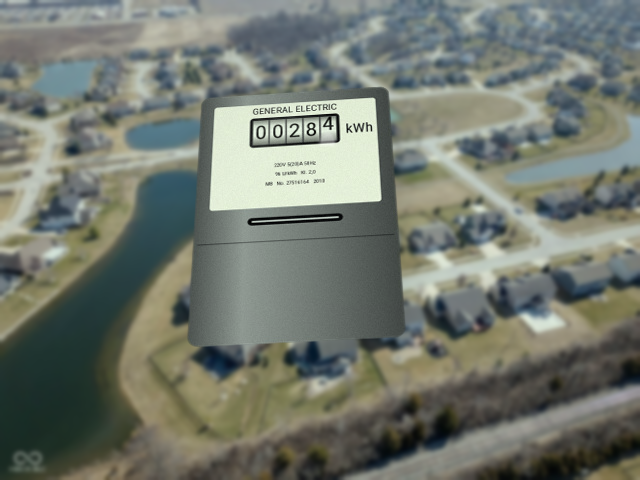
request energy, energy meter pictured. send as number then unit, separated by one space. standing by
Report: 284 kWh
